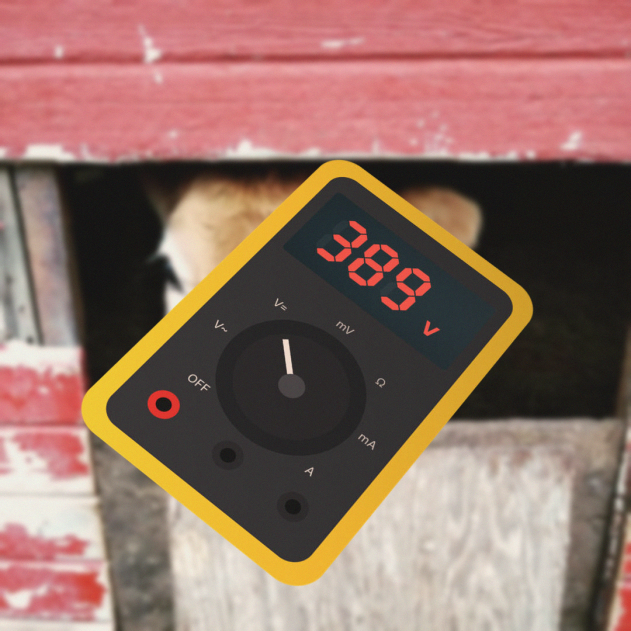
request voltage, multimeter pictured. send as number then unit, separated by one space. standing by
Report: 389 V
